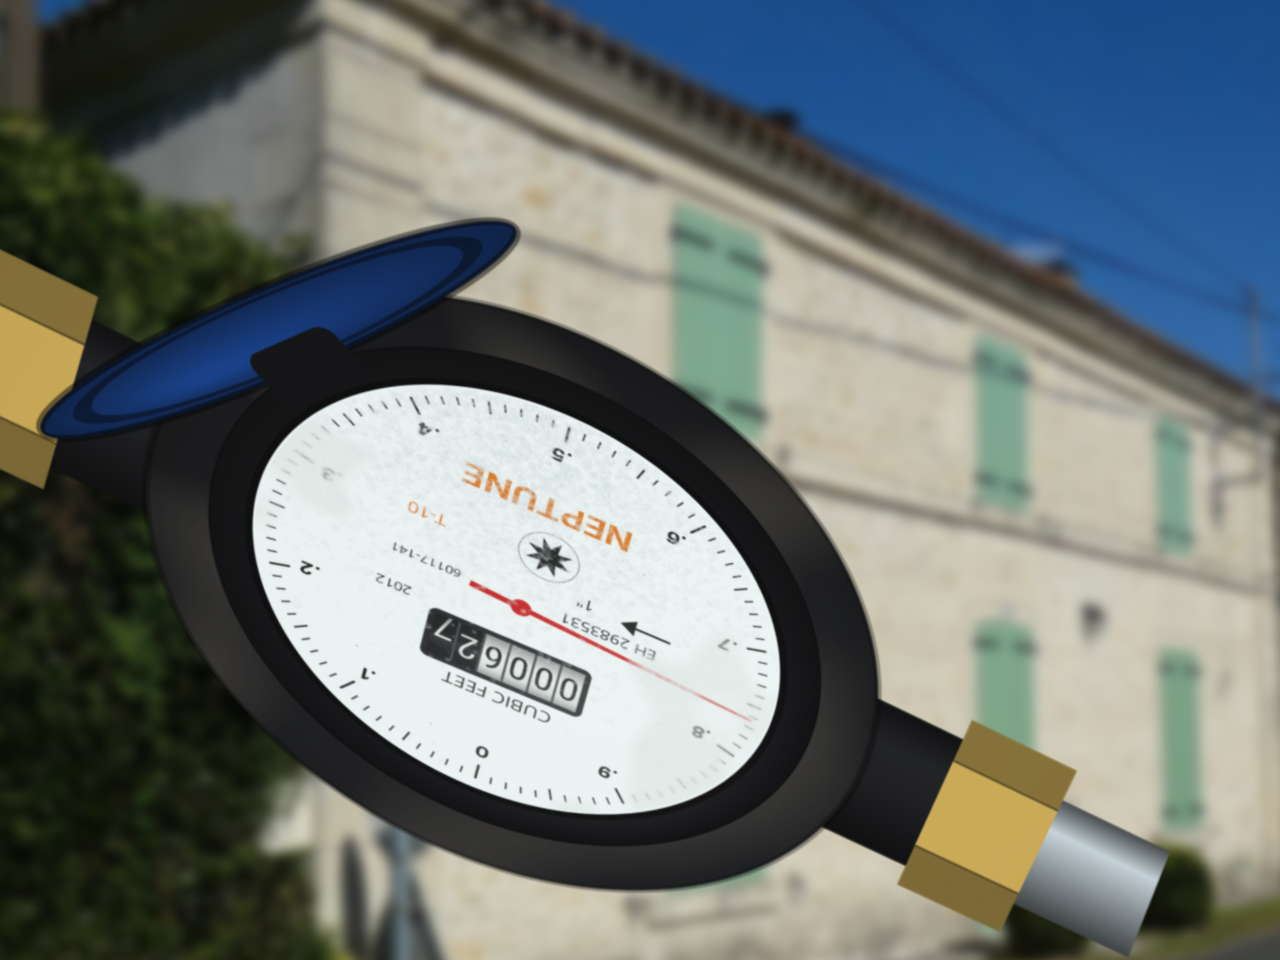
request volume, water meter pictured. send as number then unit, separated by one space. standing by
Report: 626.76 ft³
